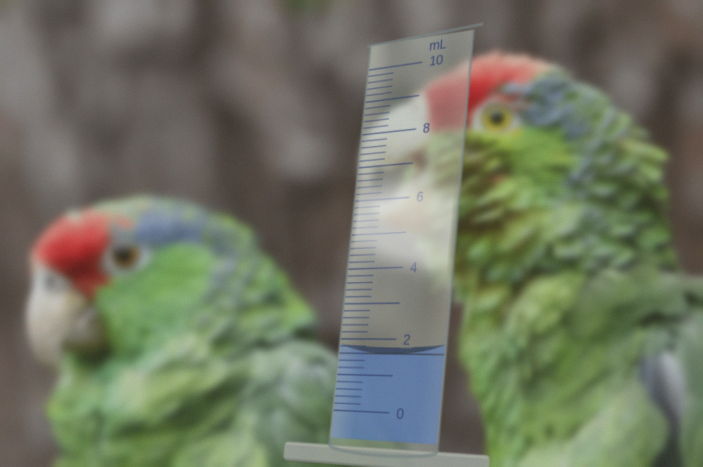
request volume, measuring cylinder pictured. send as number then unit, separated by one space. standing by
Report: 1.6 mL
